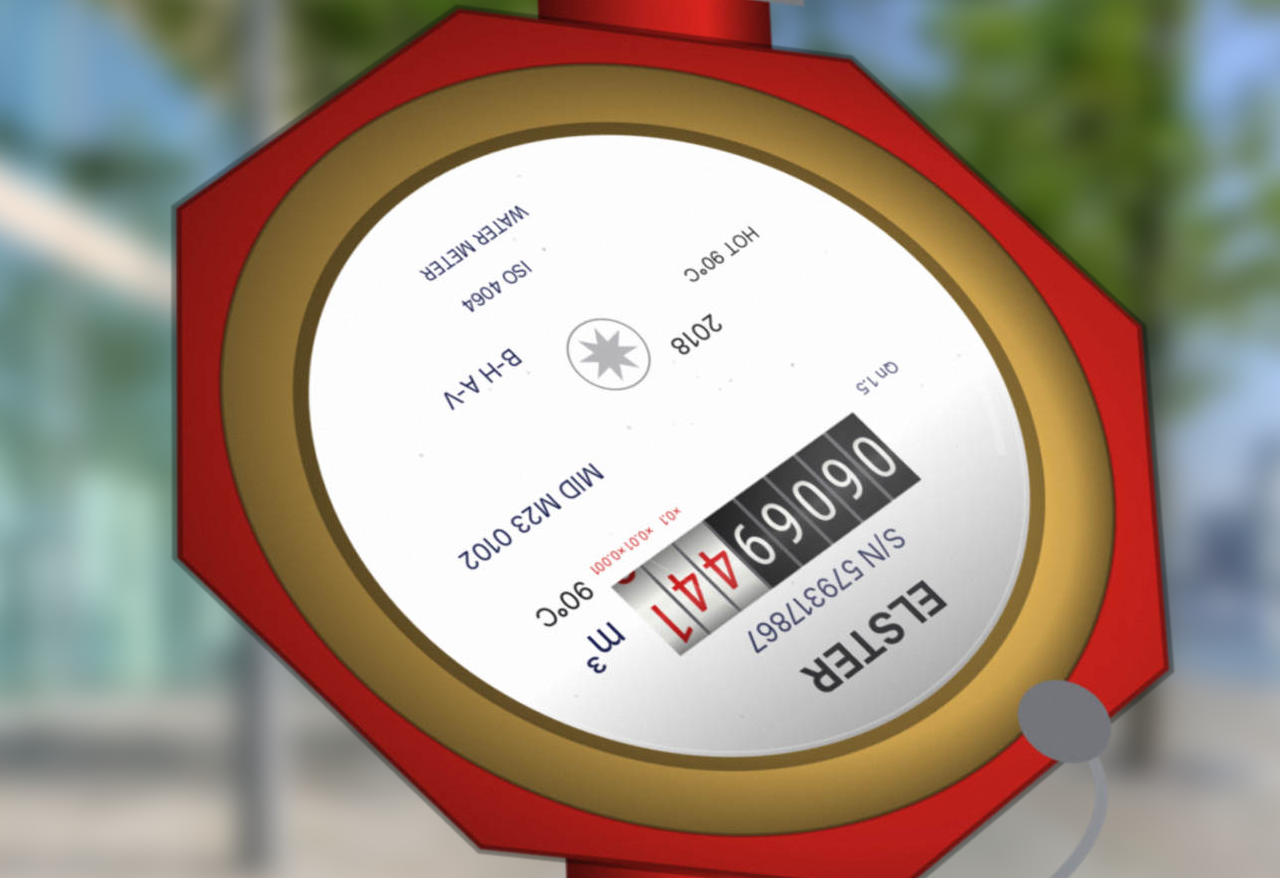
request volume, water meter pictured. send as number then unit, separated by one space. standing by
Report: 6069.441 m³
